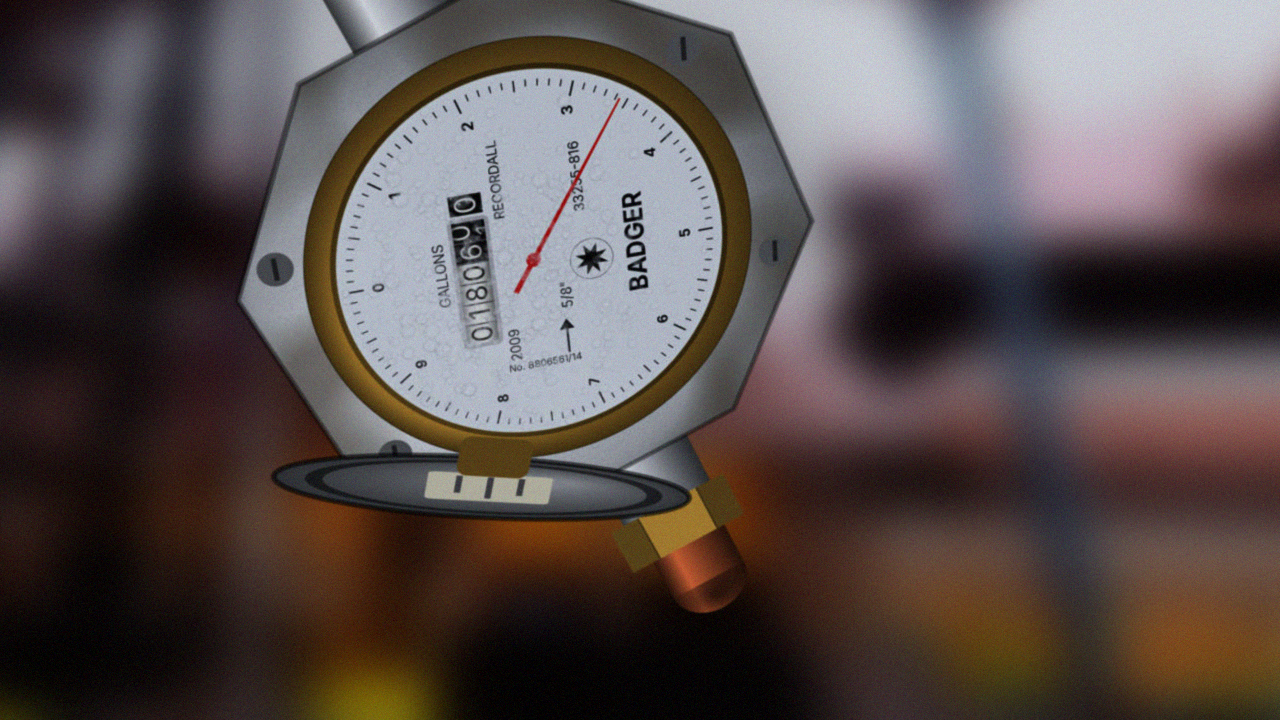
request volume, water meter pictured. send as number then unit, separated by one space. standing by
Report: 180603.4 gal
